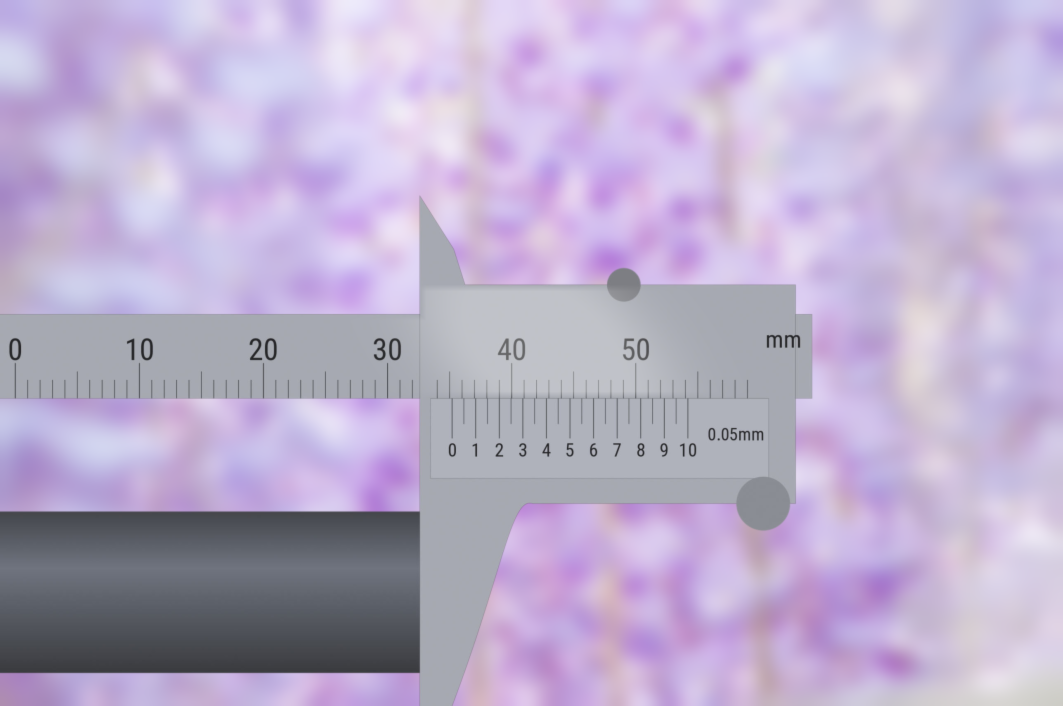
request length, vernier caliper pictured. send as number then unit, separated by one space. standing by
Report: 35.2 mm
